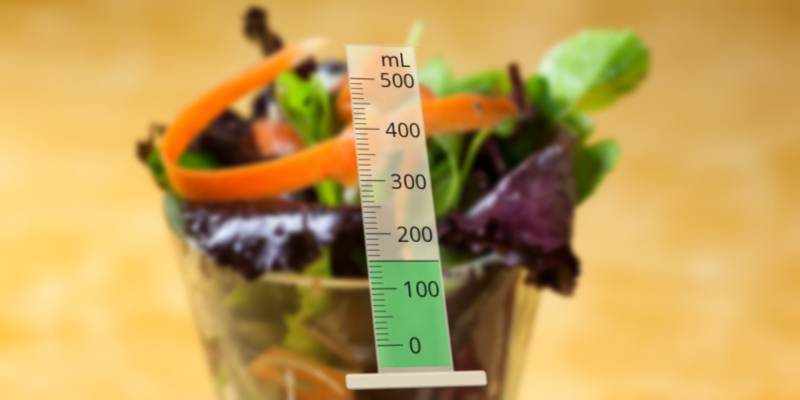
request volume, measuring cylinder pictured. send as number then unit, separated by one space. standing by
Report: 150 mL
